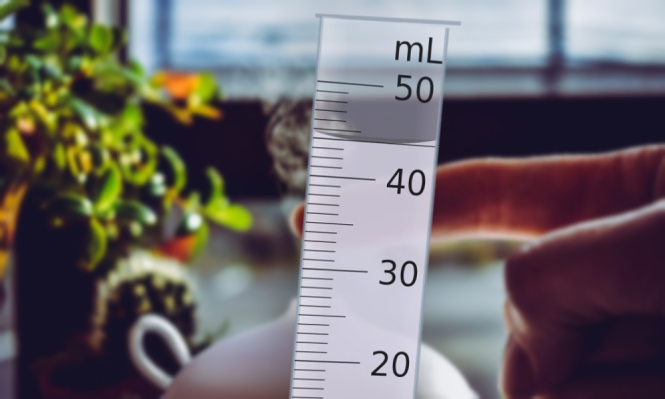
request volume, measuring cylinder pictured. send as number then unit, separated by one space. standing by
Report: 44 mL
